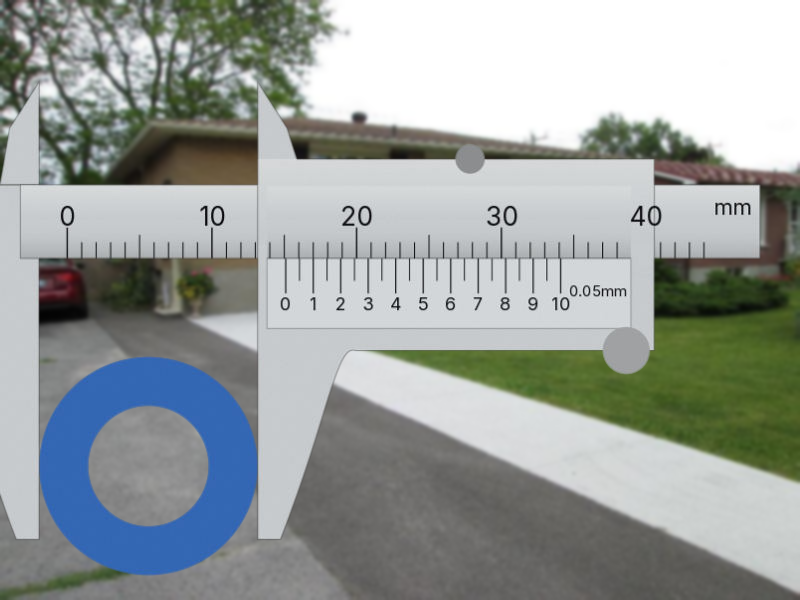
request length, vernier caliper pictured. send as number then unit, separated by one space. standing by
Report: 15.1 mm
